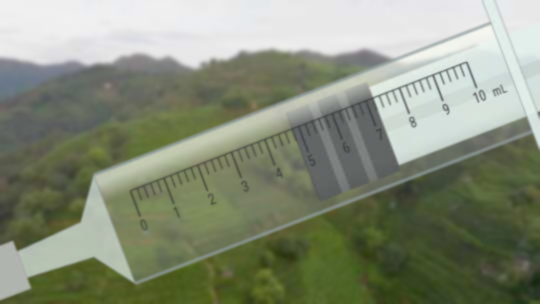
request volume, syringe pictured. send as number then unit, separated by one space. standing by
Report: 4.8 mL
